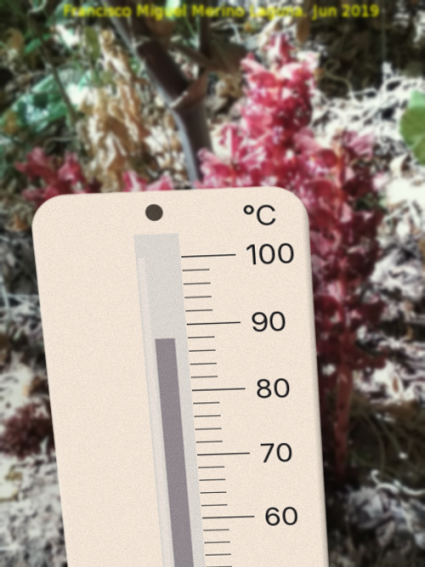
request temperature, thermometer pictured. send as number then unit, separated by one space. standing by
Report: 88 °C
